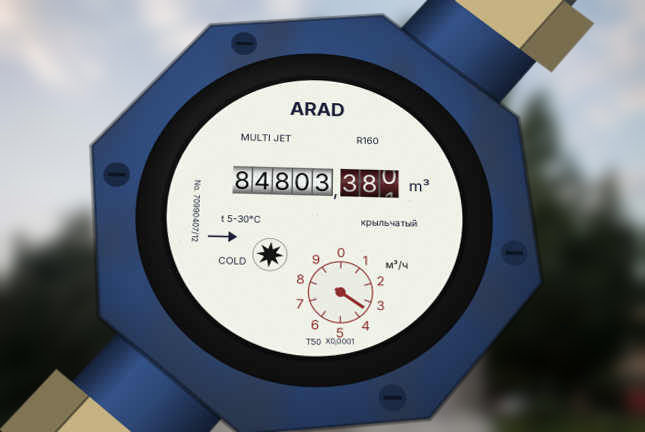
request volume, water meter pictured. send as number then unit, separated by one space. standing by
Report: 84803.3803 m³
